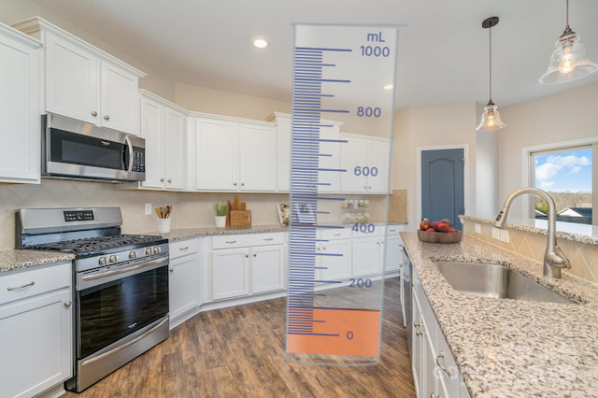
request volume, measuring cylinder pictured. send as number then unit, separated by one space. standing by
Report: 100 mL
